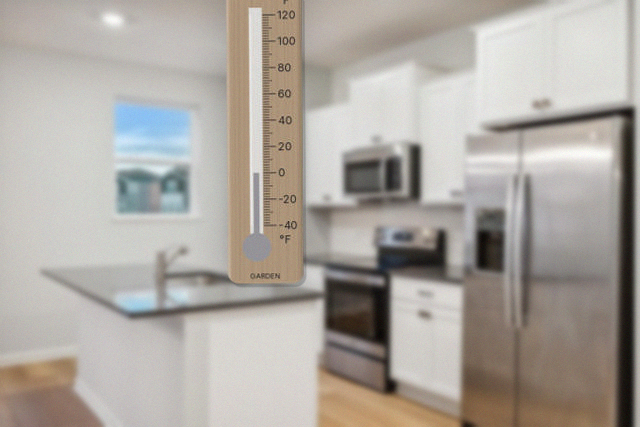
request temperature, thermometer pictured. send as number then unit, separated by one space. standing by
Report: 0 °F
